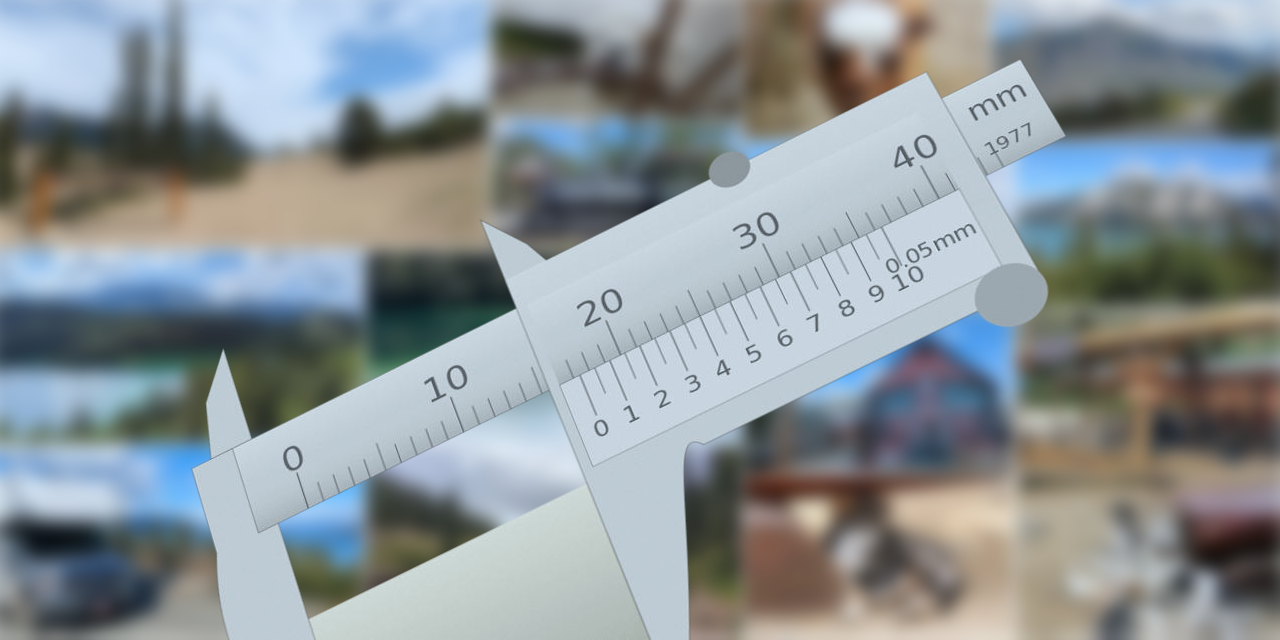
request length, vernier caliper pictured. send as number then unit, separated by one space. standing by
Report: 17.4 mm
